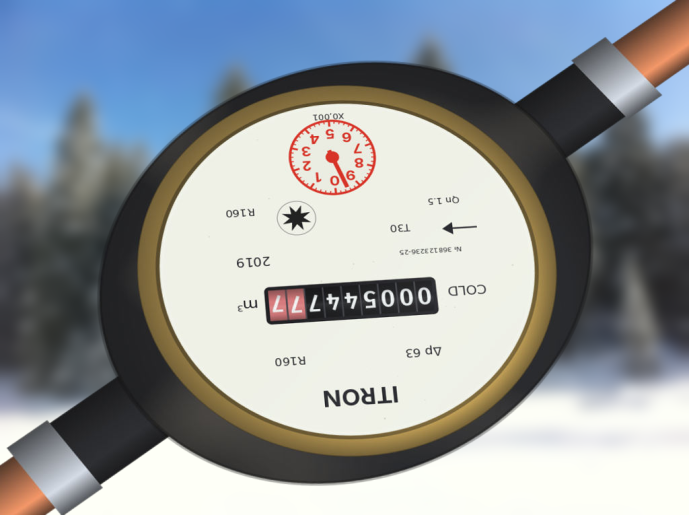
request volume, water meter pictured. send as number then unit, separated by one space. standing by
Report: 5447.769 m³
